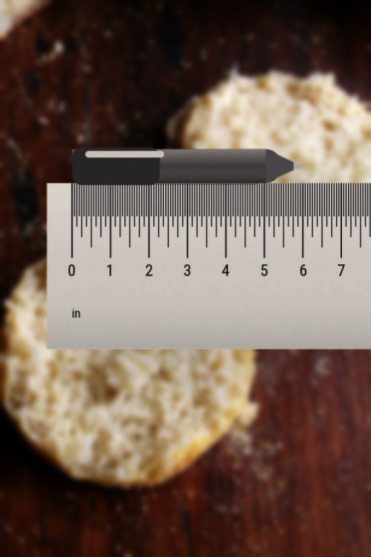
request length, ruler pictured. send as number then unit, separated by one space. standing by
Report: 6 in
